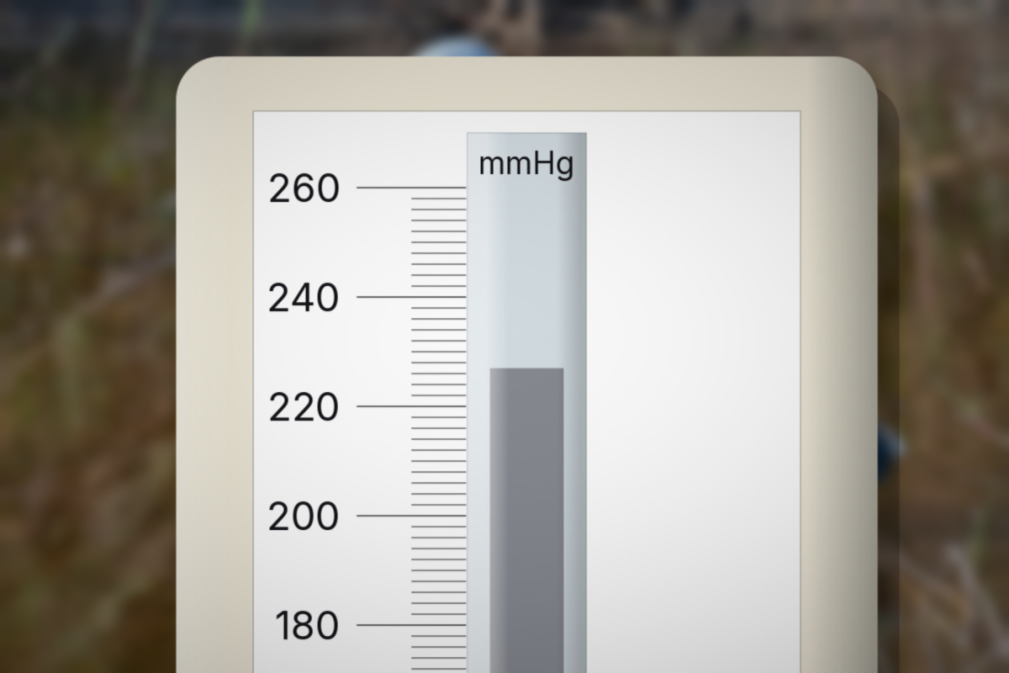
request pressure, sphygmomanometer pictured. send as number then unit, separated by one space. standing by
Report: 227 mmHg
